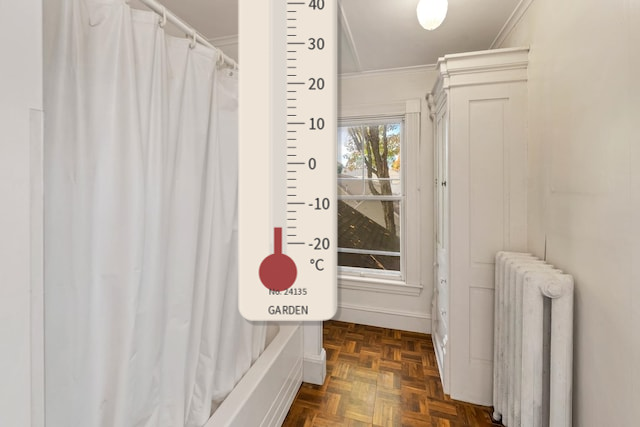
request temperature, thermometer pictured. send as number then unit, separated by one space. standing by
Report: -16 °C
